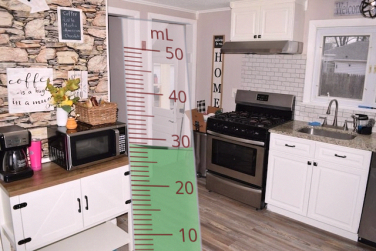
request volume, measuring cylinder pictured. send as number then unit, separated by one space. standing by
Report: 28 mL
